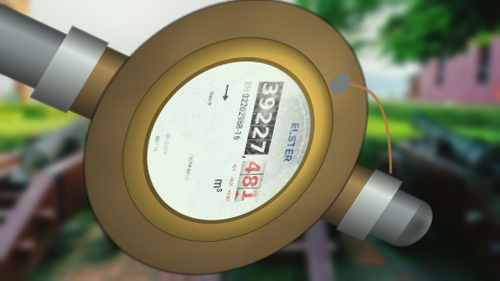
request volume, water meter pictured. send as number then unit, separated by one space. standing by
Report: 39227.481 m³
